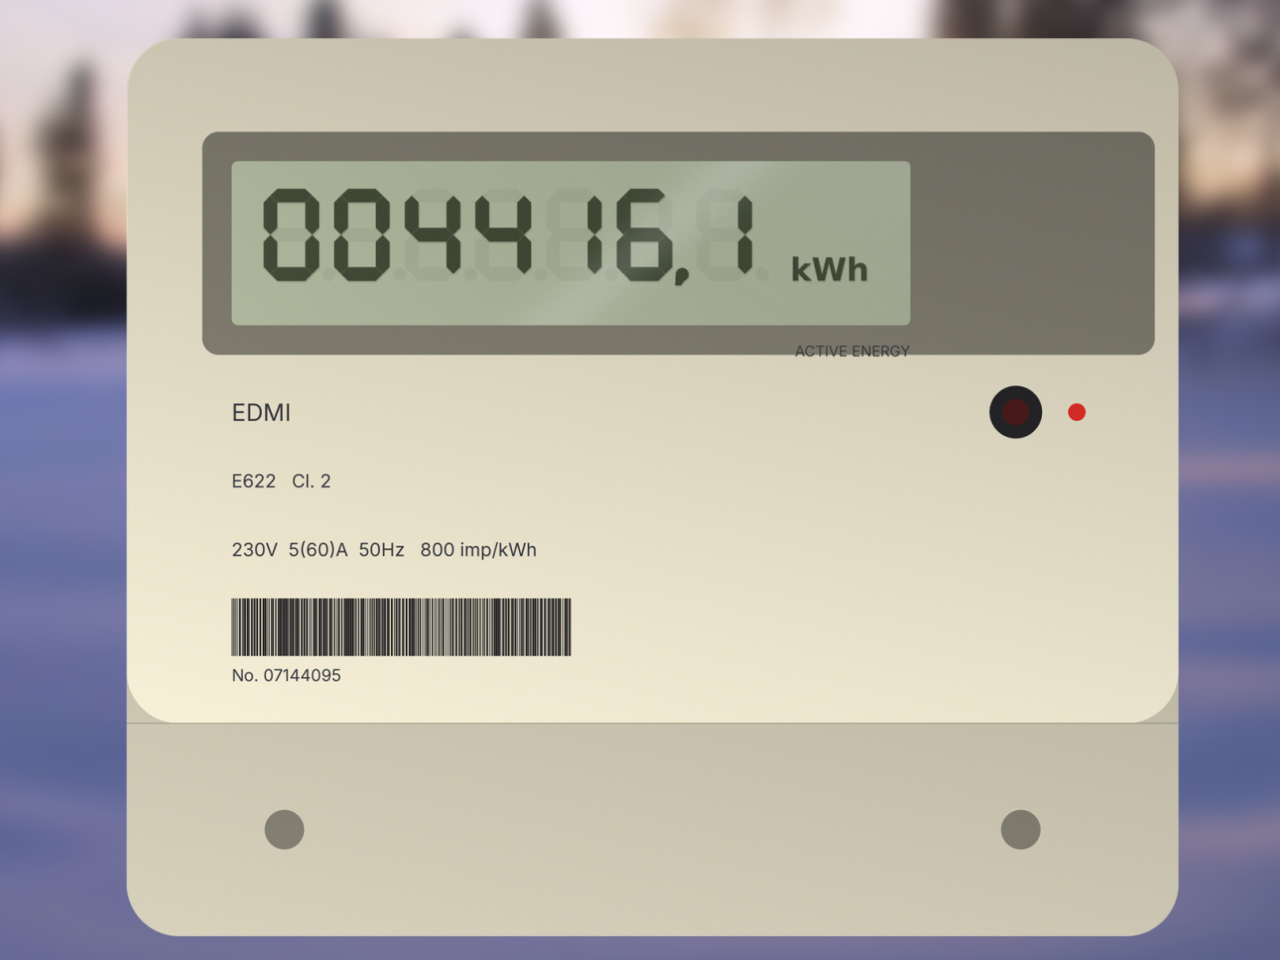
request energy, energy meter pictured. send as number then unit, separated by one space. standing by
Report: 4416.1 kWh
